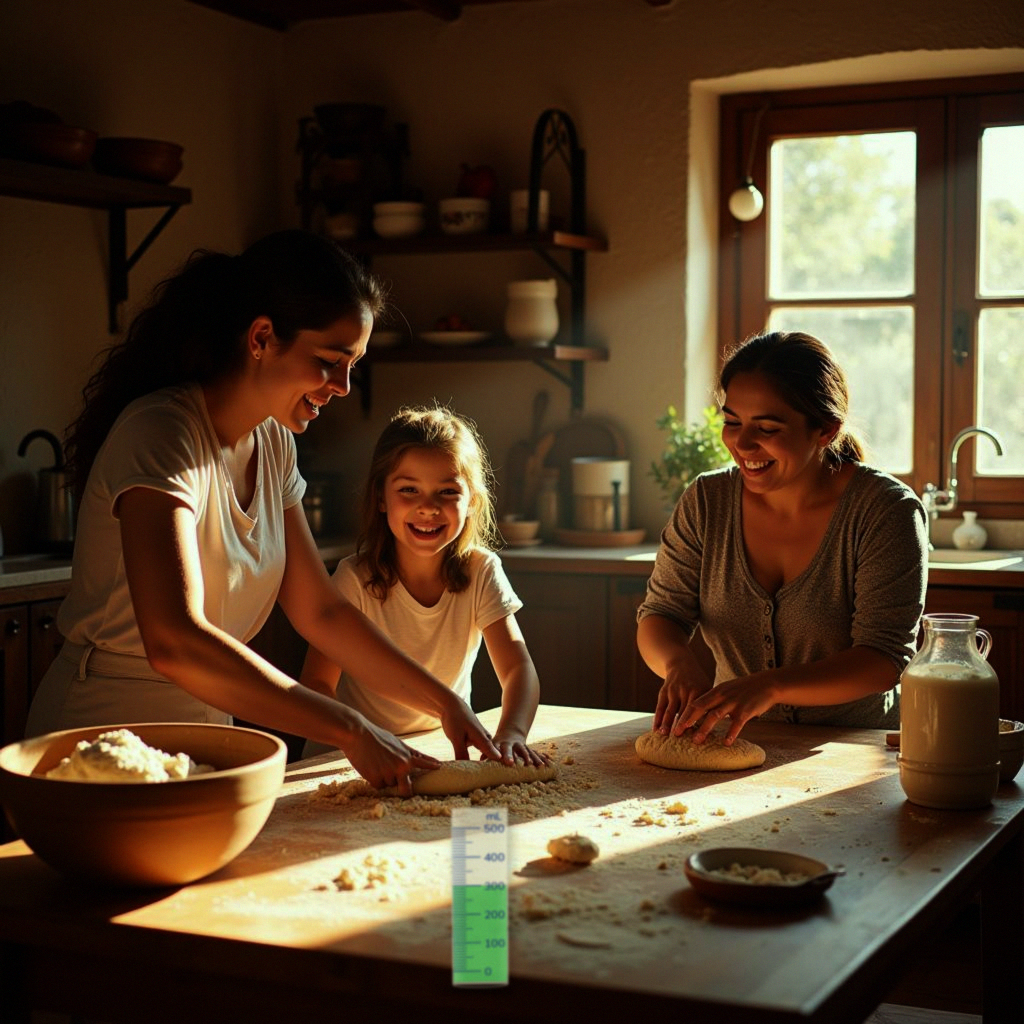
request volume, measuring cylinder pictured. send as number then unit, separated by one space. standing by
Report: 300 mL
